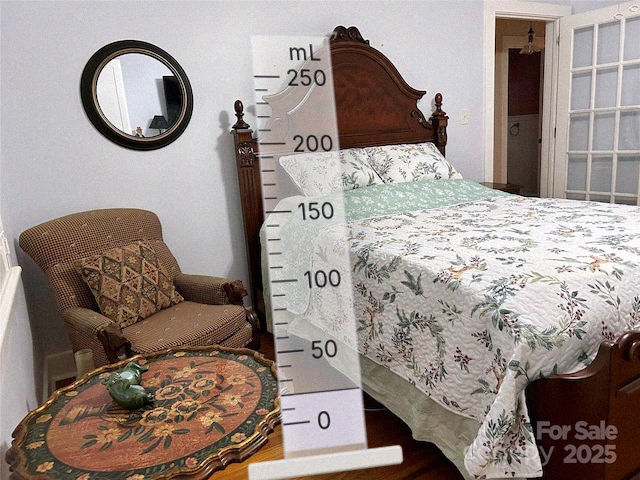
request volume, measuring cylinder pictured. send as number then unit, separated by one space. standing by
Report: 20 mL
